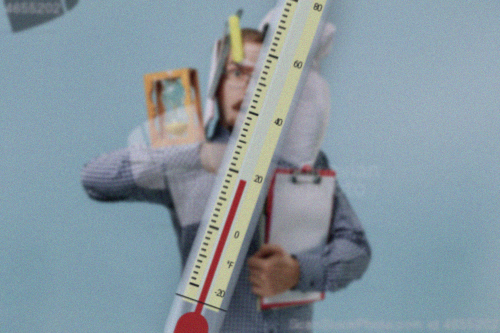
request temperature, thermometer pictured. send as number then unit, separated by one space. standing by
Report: 18 °F
